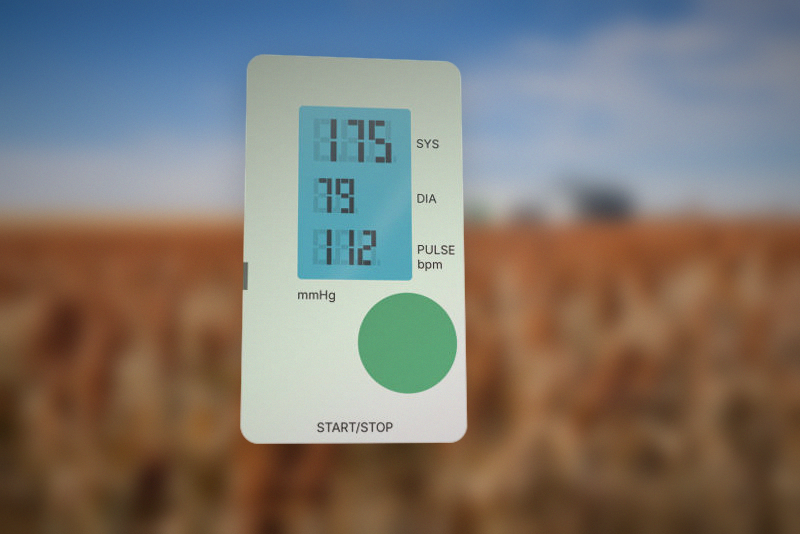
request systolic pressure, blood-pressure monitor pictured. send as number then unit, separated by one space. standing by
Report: 175 mmHg
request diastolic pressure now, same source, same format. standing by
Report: 79 mmHg
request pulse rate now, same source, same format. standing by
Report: 112 bpm
